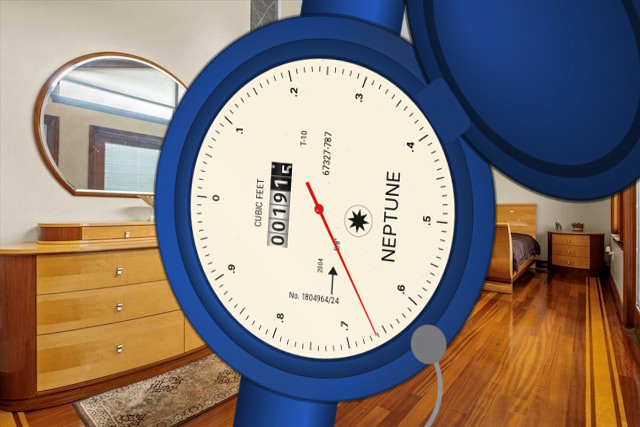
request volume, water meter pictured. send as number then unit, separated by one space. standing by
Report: 1914.66 ft³
